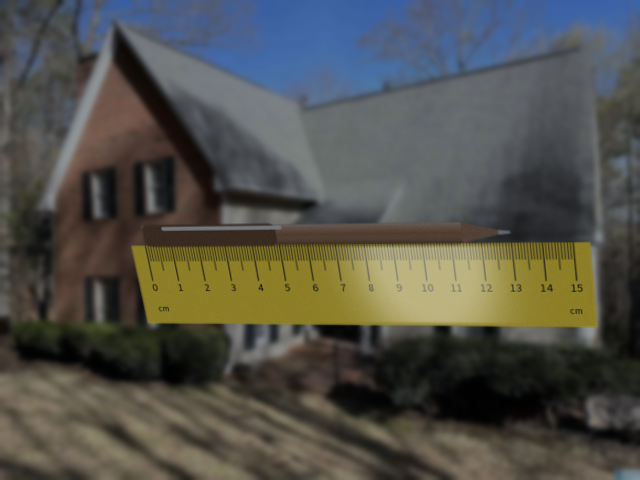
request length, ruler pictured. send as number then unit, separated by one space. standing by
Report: 13 cm
